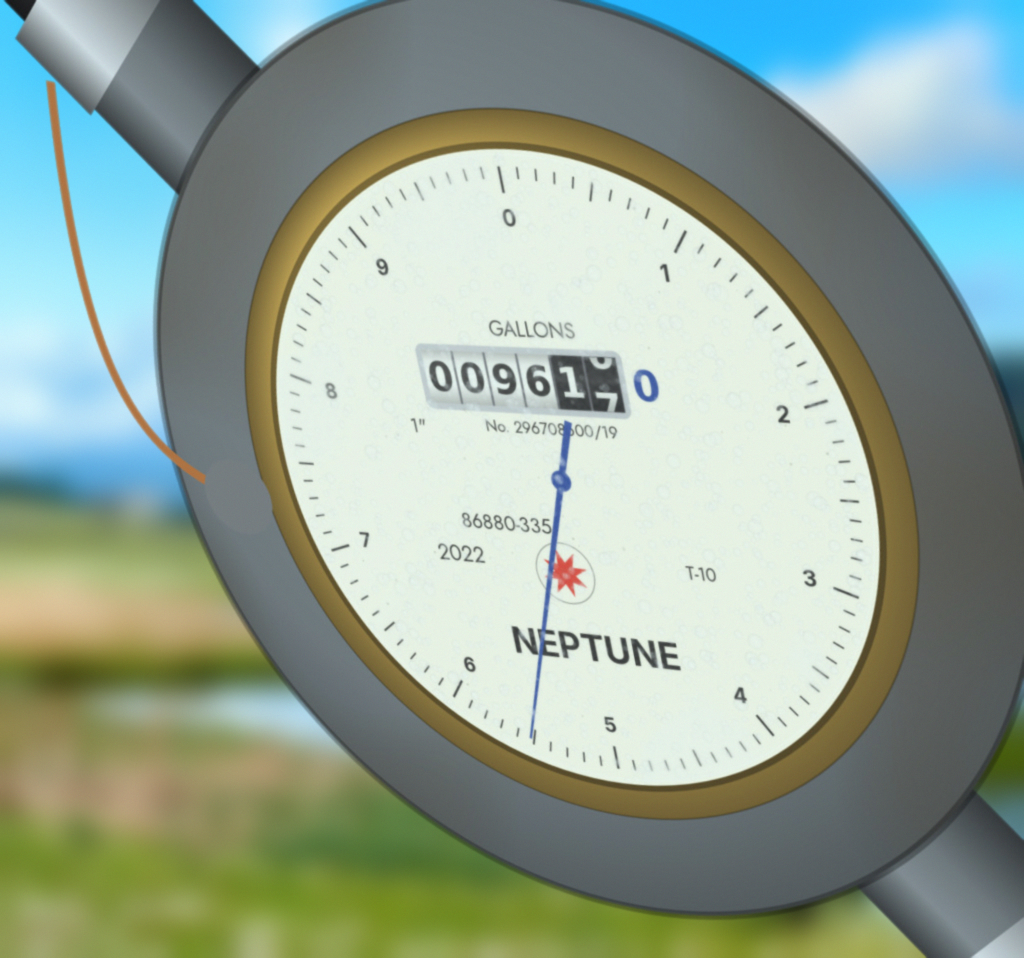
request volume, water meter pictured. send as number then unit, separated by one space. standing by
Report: 96165.5 gal
